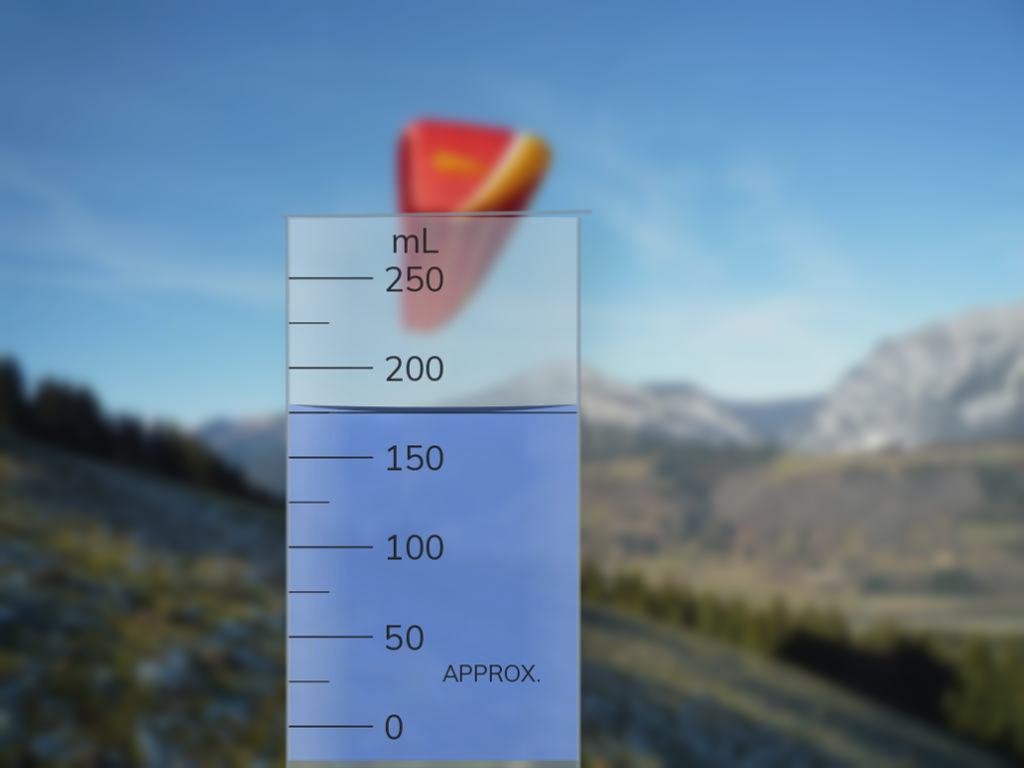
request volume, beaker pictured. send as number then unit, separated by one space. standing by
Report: 175 mL
